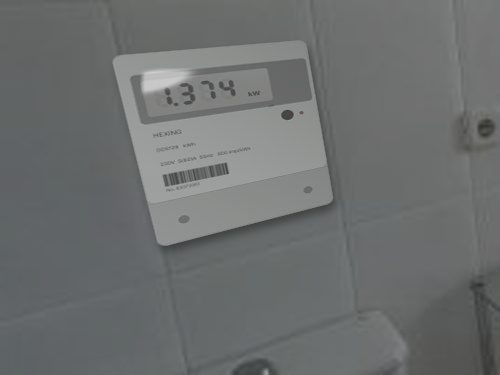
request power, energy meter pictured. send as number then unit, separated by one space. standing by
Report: 1.374 kW
